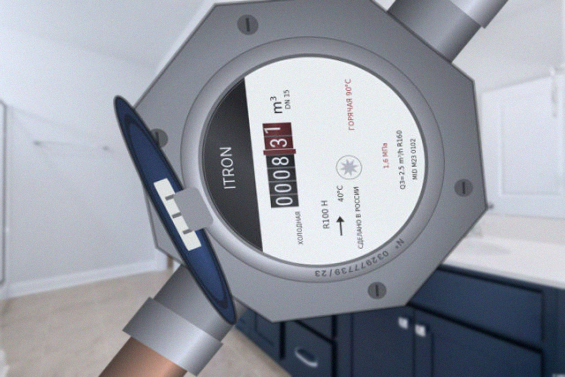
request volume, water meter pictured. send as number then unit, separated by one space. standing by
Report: 8.31 m³
